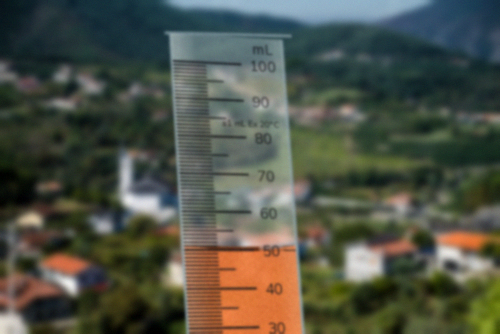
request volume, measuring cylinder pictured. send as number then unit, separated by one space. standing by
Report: 50 mL
